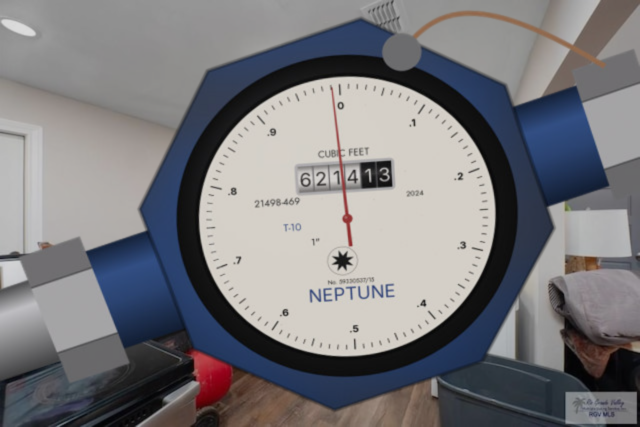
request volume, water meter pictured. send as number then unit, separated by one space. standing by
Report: 621412.99 ft³
